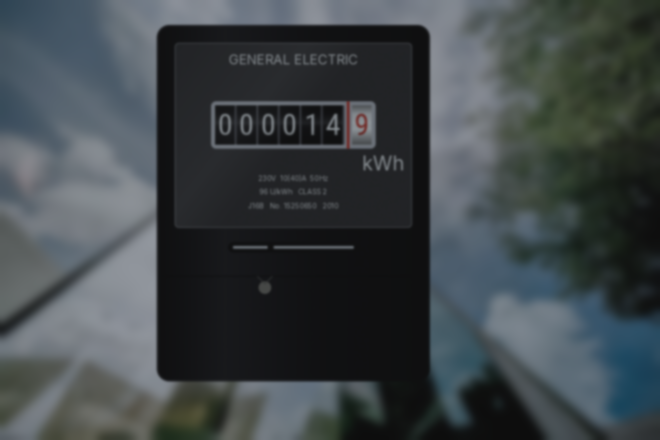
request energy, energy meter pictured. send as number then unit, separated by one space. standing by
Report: 14.9 kWh
